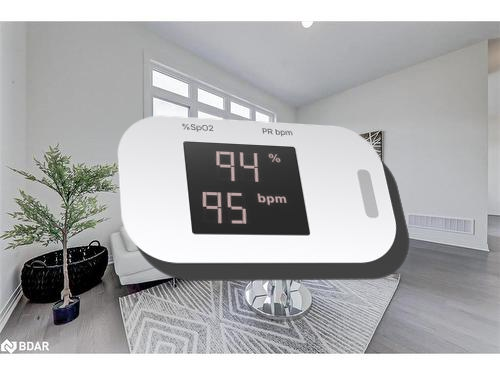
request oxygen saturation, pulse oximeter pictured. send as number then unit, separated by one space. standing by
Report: 94 %
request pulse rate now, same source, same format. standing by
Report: 95 bpm
